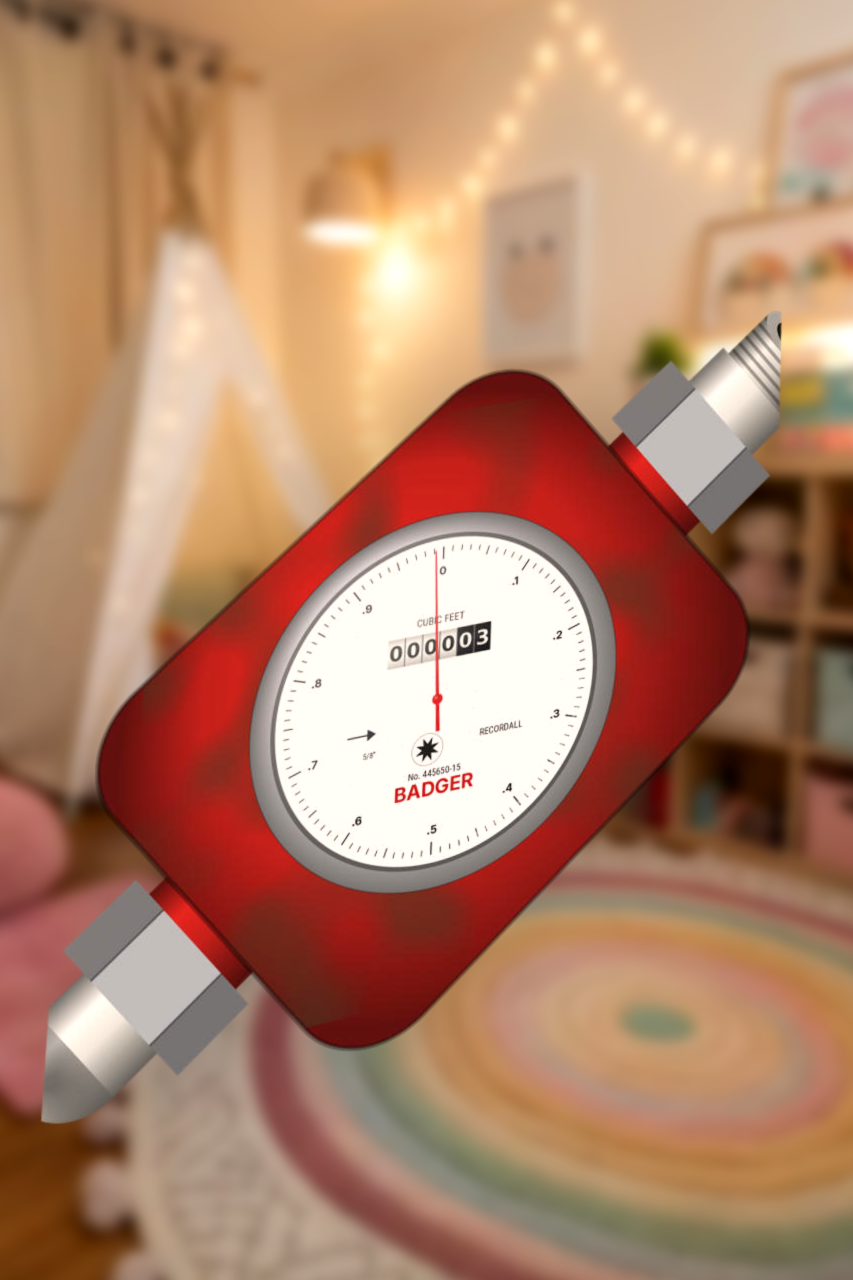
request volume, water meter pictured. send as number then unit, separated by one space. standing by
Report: 2.99 ft³
